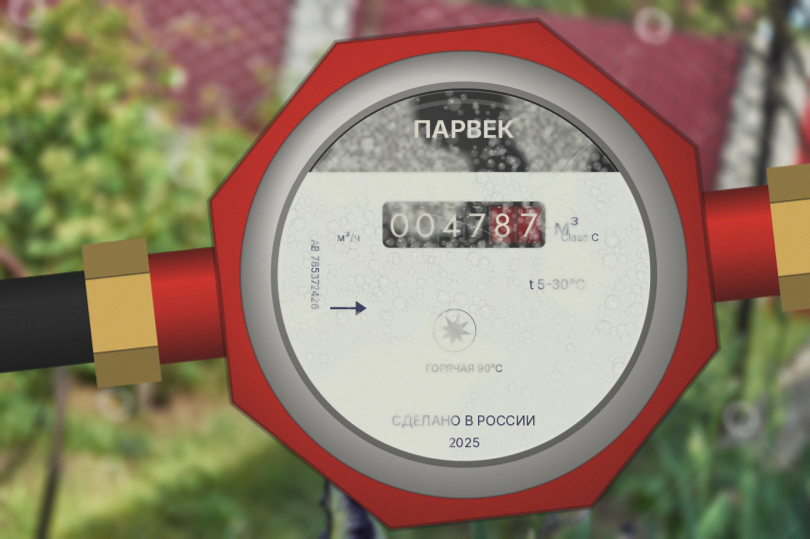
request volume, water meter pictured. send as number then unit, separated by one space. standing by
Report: 47.87 m³
